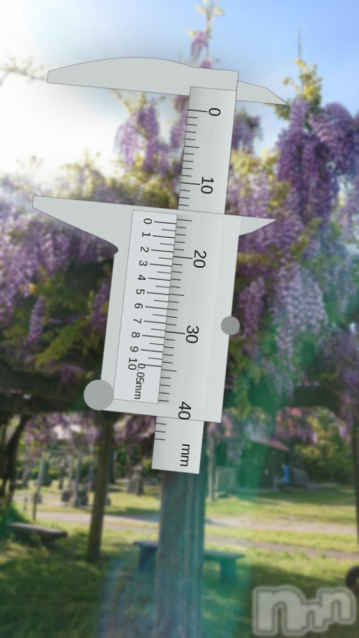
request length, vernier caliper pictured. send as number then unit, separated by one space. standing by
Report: 15.6 mm
